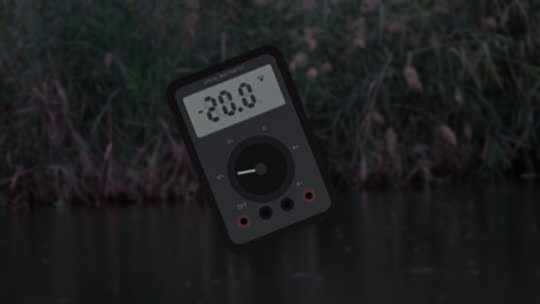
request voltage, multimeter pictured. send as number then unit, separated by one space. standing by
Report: -20.0 V
